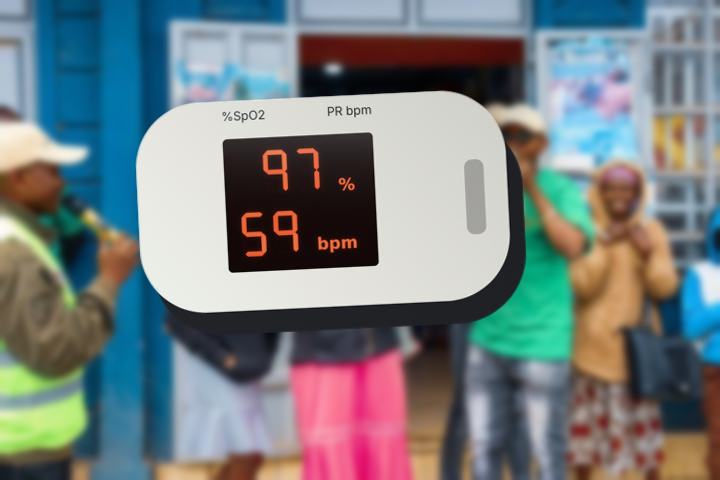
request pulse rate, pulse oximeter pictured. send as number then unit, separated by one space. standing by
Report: 59 bpm
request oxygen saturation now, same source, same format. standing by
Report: 97 %
